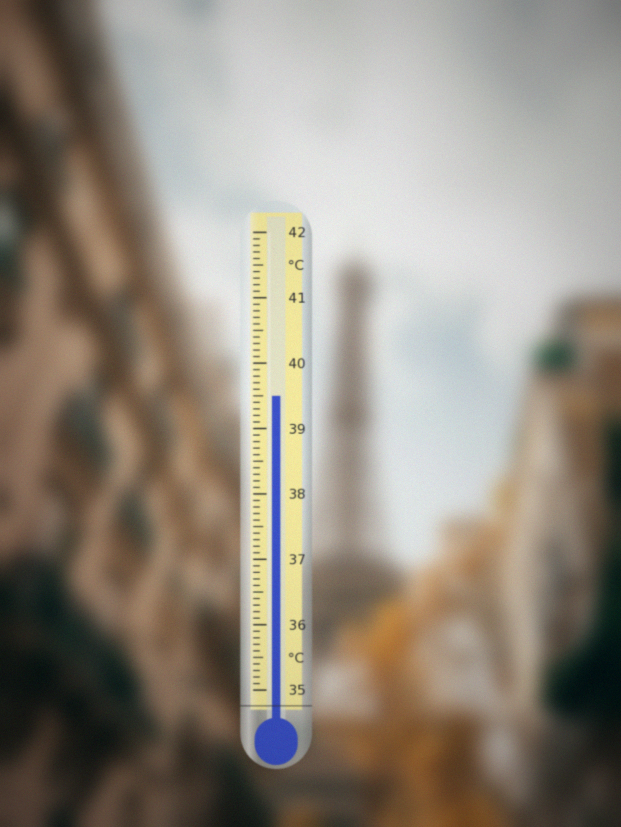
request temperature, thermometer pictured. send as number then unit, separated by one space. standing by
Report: 39.5 °C
